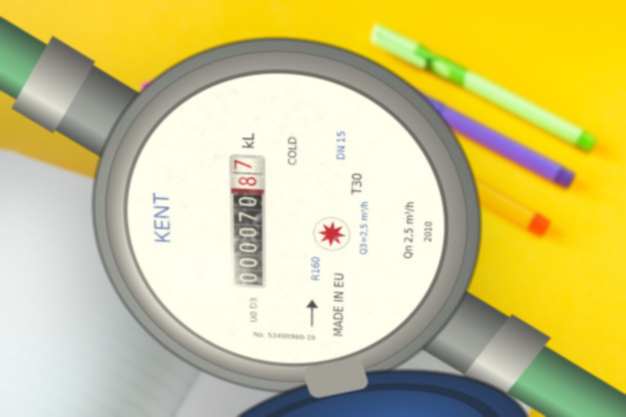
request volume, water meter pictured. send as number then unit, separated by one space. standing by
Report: 70.87 kL
